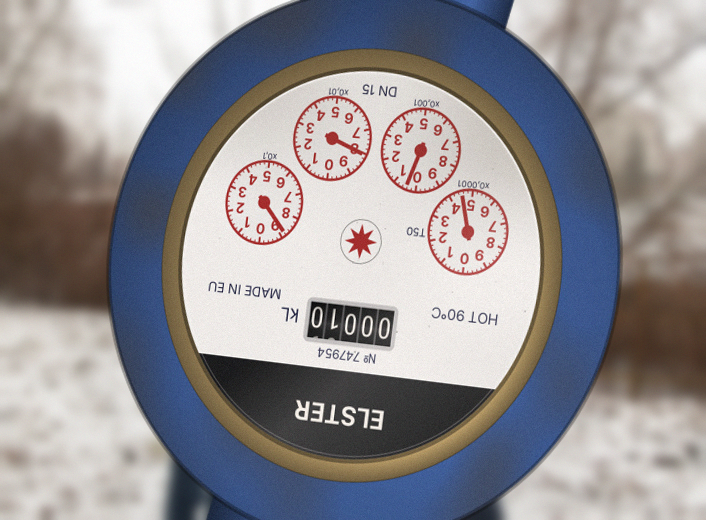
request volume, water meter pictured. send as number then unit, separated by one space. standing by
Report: 9.8804 kL
